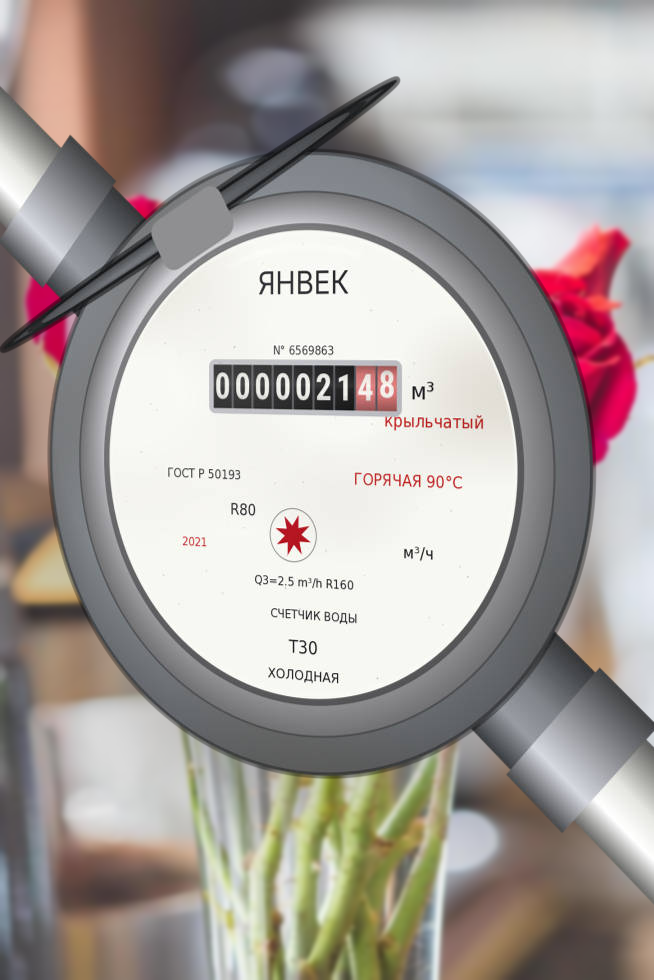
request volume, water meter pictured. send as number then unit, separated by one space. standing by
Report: 21.48 m³
